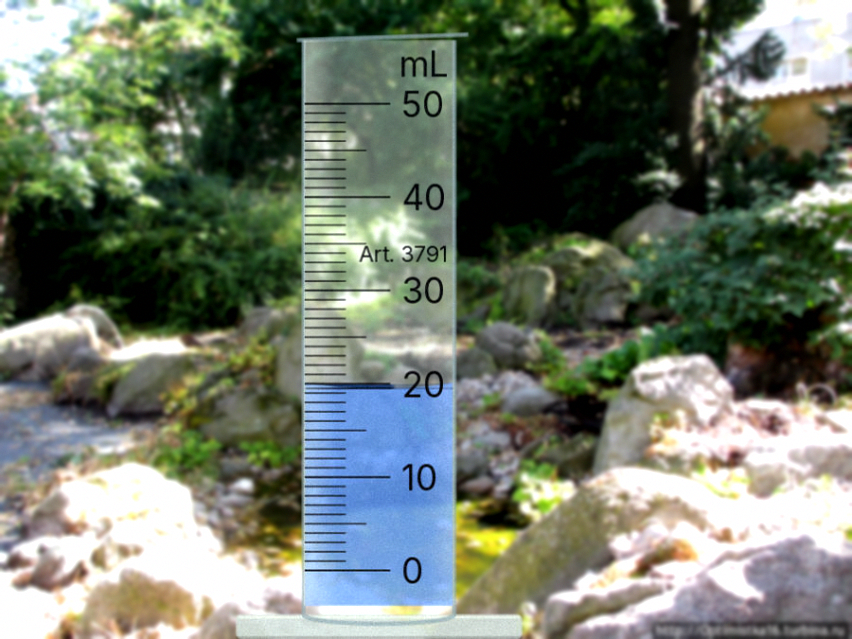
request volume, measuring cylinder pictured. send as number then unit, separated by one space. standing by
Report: 19.5 mL
